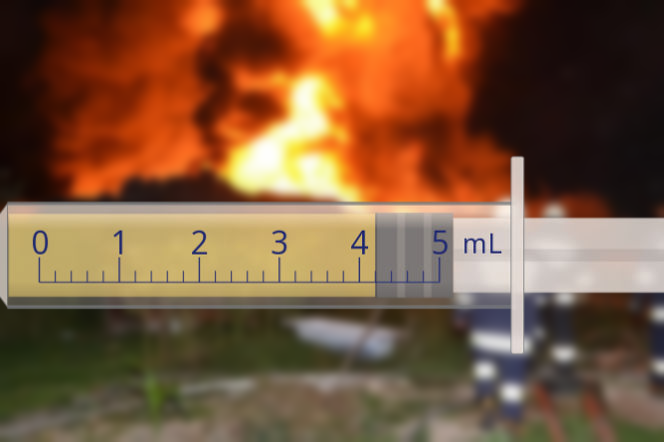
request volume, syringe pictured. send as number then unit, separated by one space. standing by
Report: 4.2 mL
